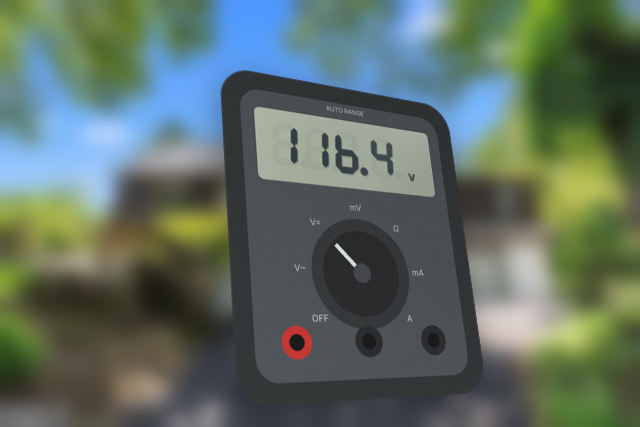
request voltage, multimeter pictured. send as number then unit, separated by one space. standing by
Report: 116.4 V
